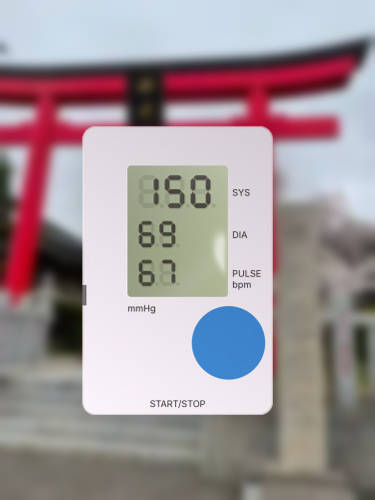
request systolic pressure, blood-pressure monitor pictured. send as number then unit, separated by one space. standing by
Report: 150 mmHg
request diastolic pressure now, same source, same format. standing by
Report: 69 mmHg
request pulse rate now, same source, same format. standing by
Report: 67 bpm
